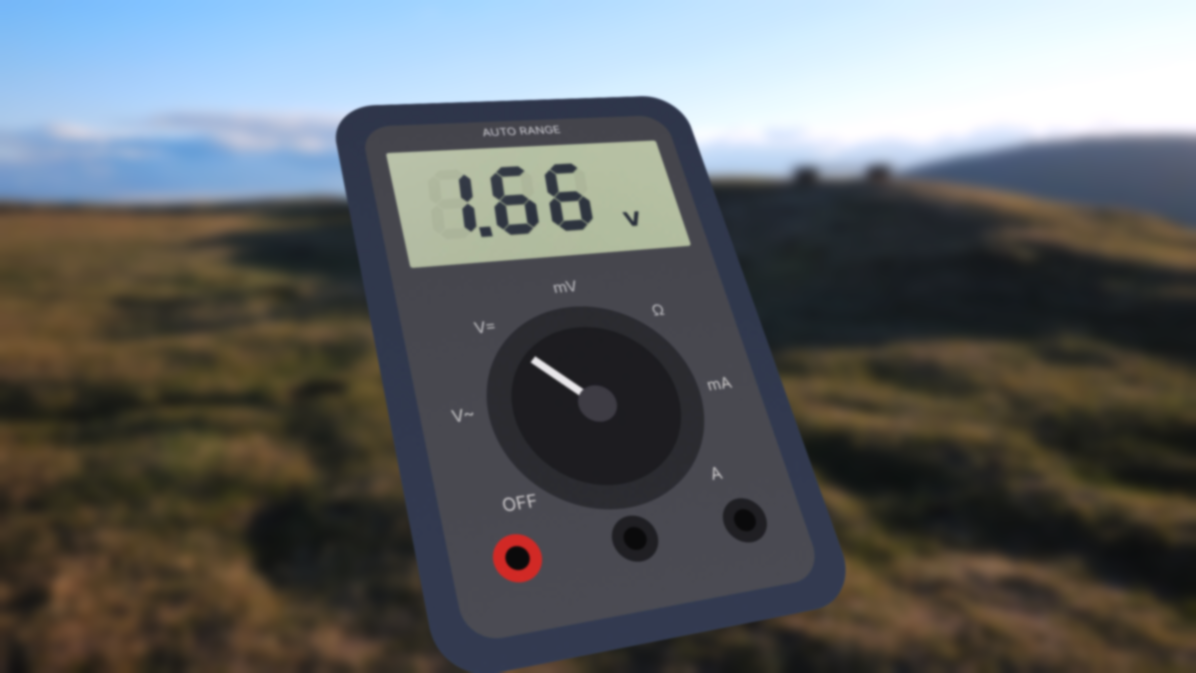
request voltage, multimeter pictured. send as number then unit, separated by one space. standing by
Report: 1.66 V
